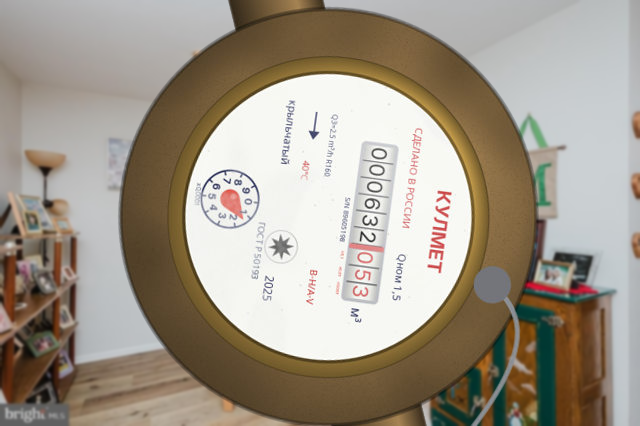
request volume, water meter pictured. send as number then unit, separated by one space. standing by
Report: 632.0531 m³
